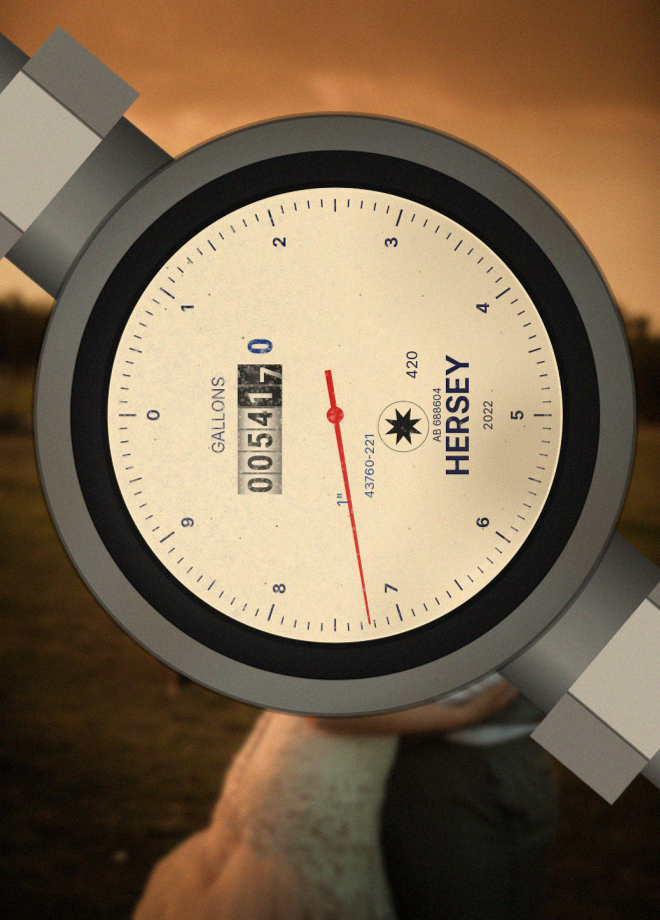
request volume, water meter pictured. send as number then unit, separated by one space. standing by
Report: 54167.2 gal
